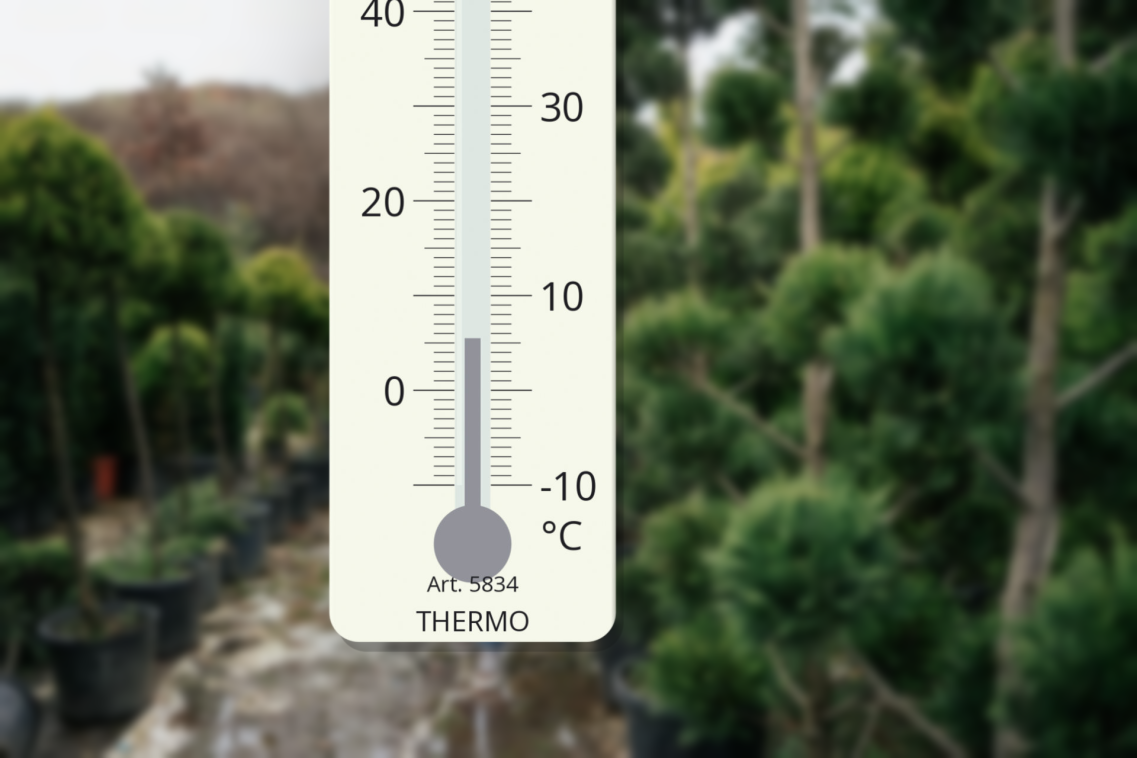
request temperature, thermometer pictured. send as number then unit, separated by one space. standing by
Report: 5.5 °C
